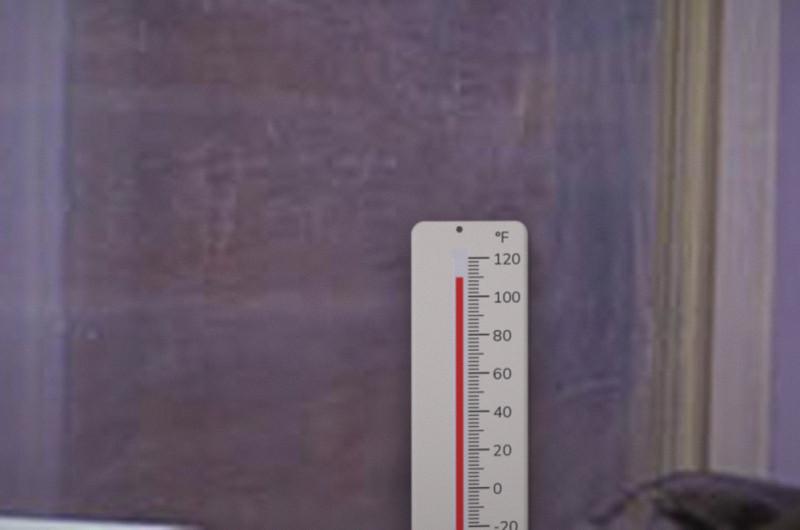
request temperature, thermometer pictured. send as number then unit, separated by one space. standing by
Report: 110 °F
